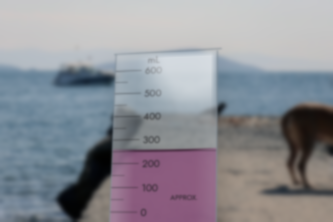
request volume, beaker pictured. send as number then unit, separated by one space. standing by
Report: 250 mL
